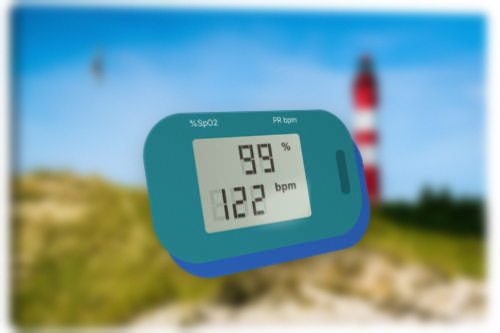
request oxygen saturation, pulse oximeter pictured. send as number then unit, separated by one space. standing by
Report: 99 %
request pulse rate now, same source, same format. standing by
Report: 122 bpm
